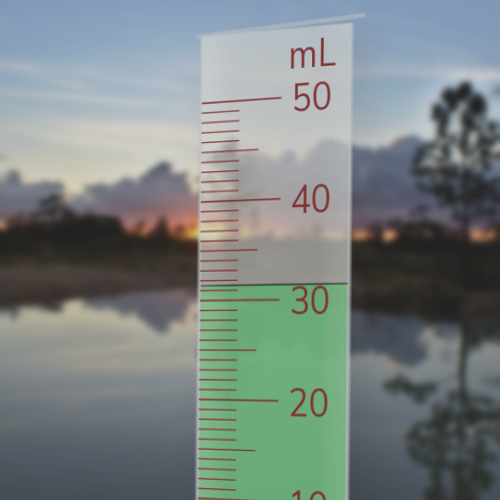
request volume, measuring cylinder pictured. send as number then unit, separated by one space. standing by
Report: 31.5 mL
